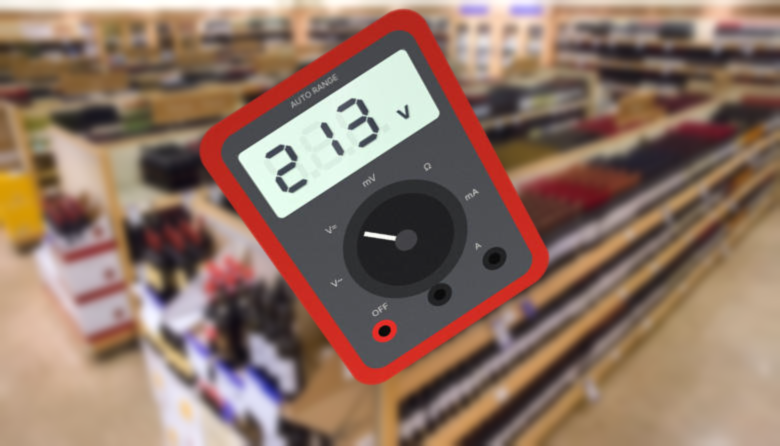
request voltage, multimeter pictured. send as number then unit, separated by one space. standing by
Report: 213 V
